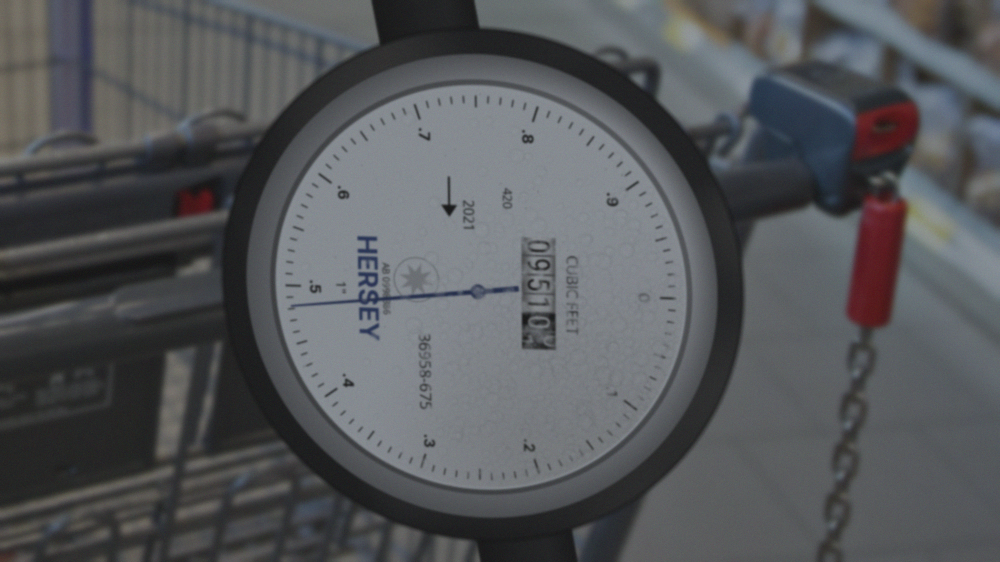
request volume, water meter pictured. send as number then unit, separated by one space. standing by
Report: 95100.48 ft³
